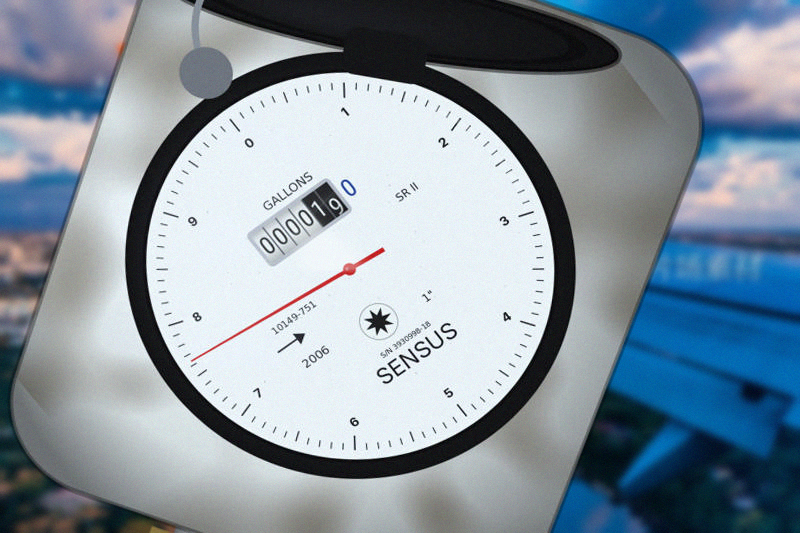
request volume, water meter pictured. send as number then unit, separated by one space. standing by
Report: 187.6 gal
